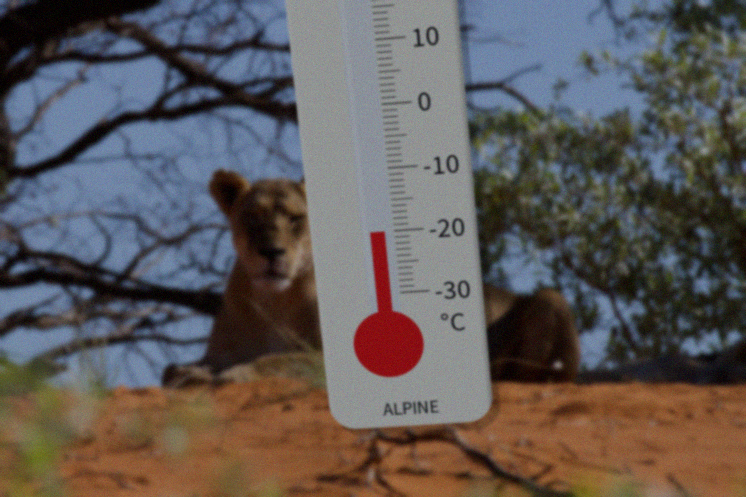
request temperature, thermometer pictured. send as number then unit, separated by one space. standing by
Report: -20 °C
